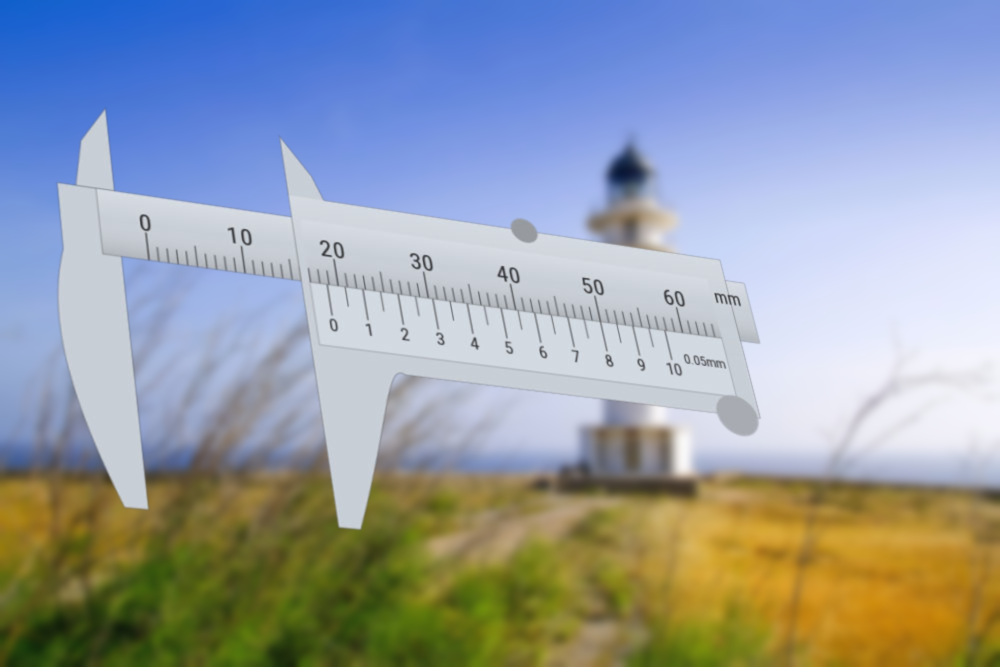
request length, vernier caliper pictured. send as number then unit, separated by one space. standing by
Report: 18.8 mm
